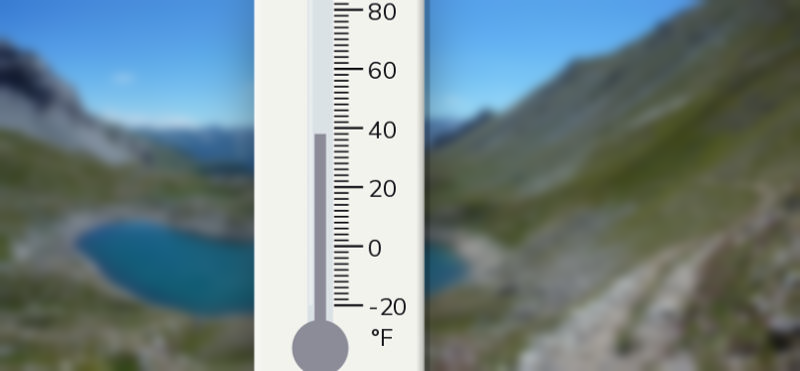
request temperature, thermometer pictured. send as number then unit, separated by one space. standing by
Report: 38 °F
